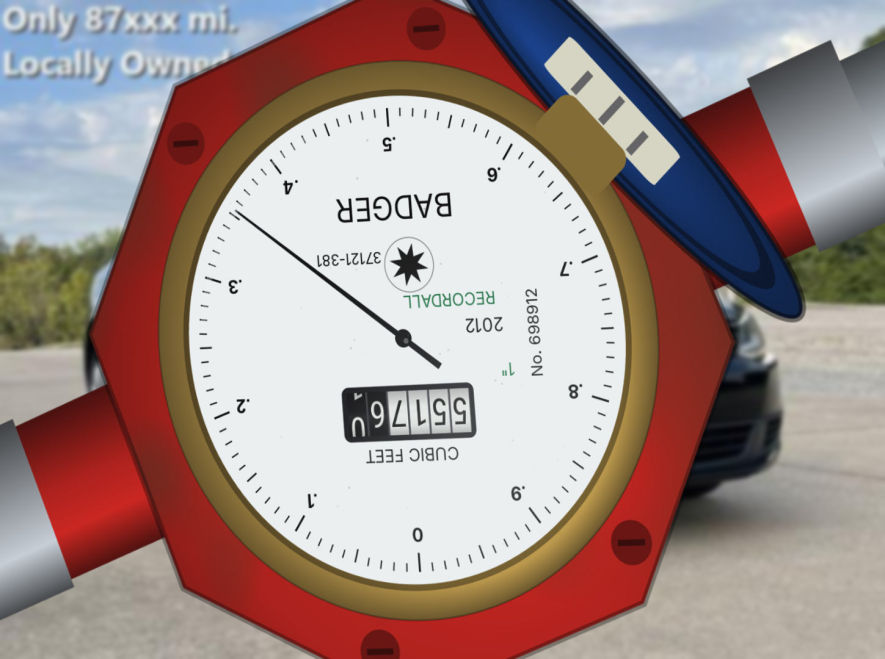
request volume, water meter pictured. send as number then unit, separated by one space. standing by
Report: 551760.35 ft³
